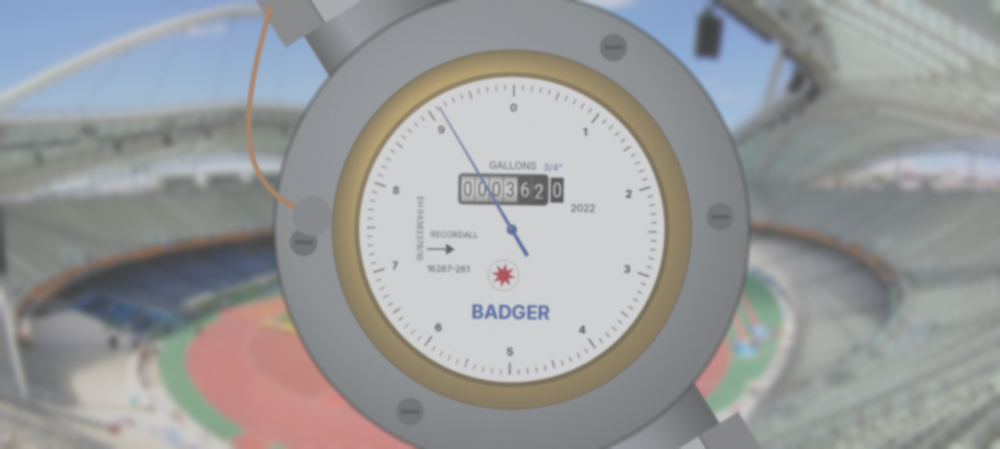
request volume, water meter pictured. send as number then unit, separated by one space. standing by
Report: 3619.1 gal
